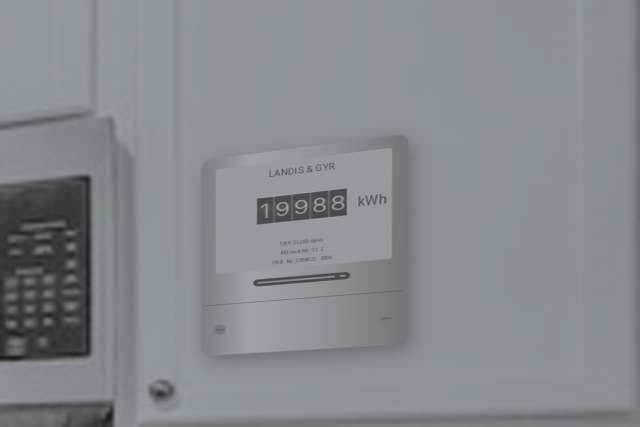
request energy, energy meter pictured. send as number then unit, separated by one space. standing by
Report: 19988 kWh
